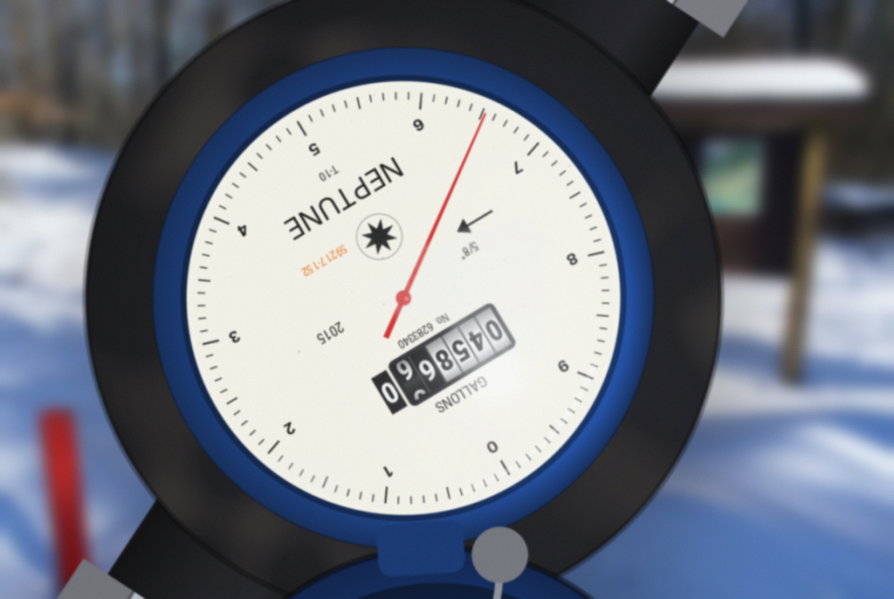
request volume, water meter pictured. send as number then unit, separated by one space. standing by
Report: 458656.5 gal
